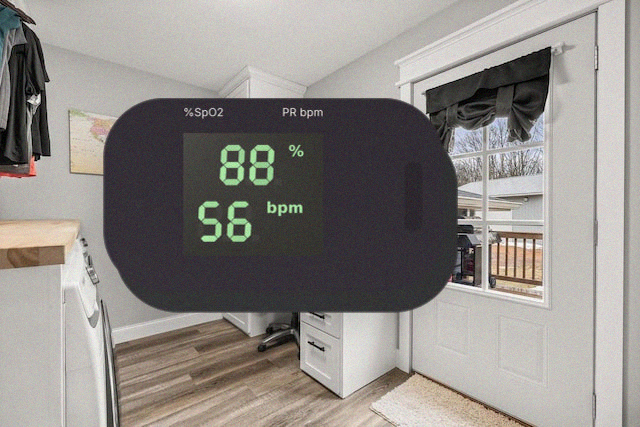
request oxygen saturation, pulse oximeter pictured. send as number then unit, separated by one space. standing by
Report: 88 %
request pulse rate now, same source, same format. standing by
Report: 56 bpm
